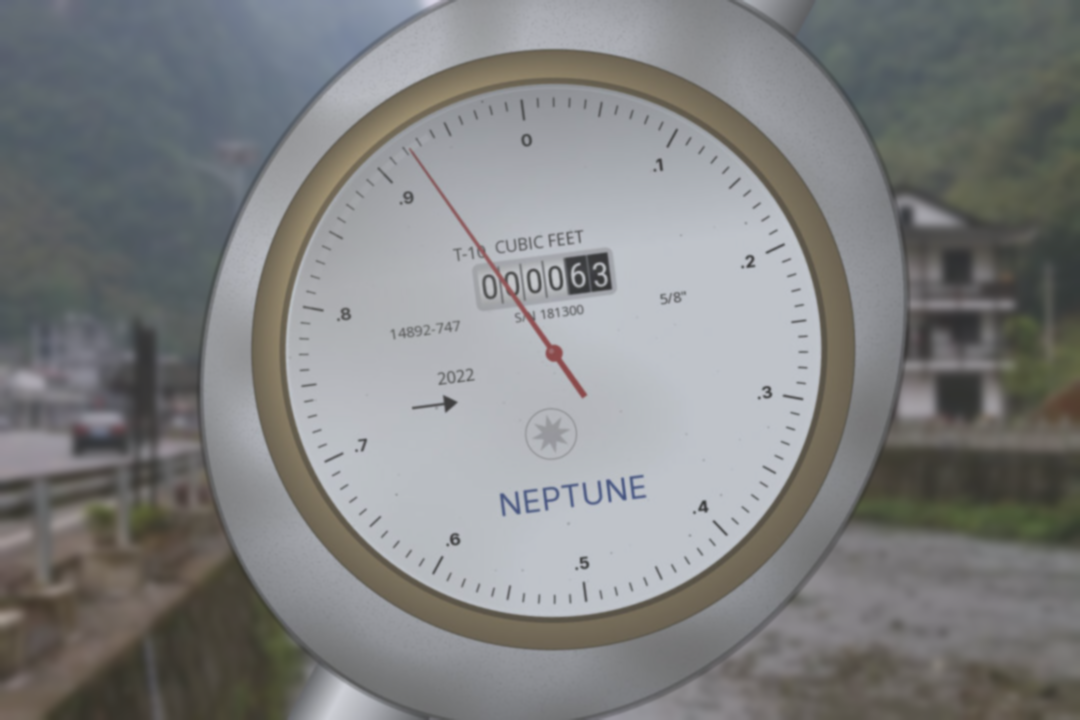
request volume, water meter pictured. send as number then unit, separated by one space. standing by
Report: 62.92 ft³
